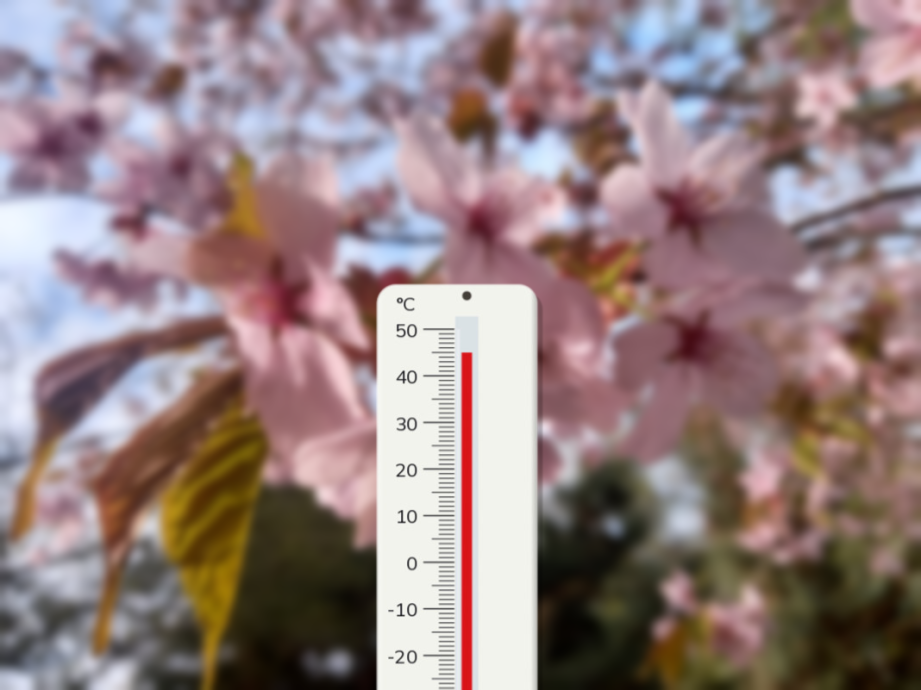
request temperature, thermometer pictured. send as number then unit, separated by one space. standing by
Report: 45 °C
